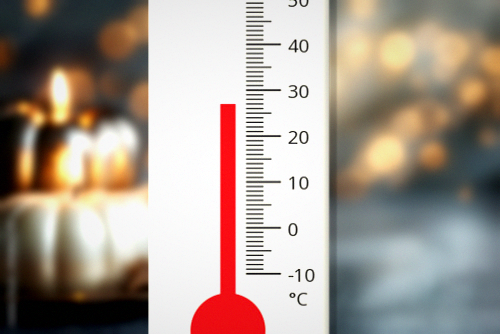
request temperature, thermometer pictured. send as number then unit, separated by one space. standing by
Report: 27 °C
